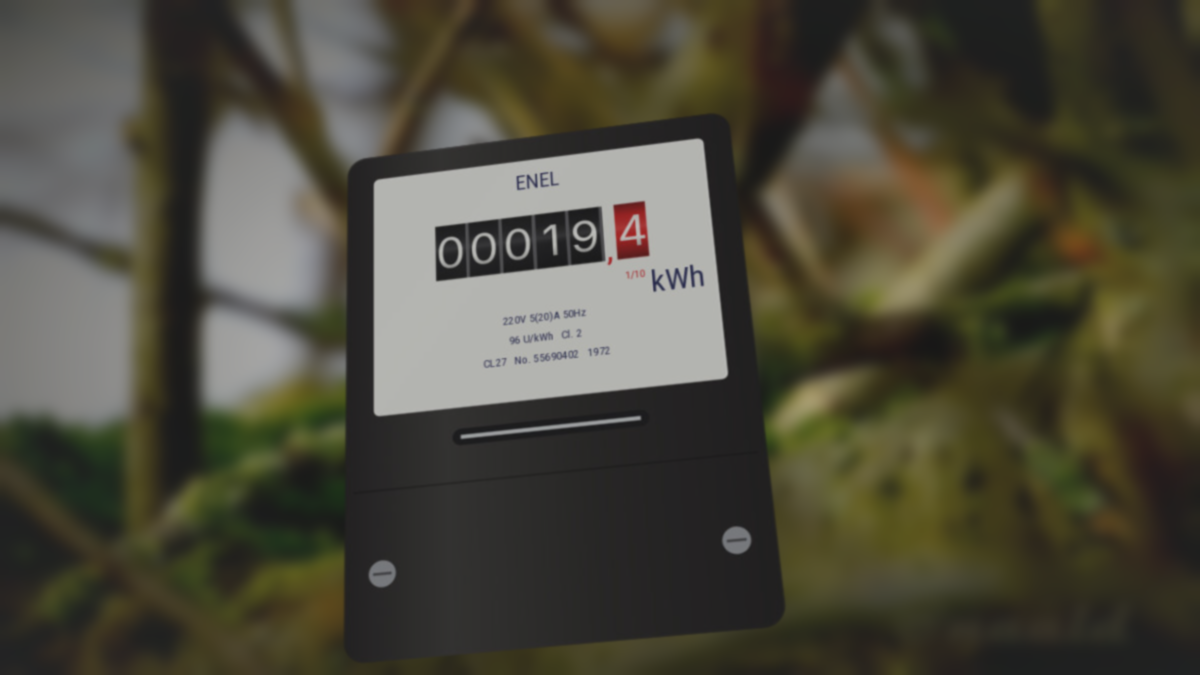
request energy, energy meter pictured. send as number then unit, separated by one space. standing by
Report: 19.4 kWh
